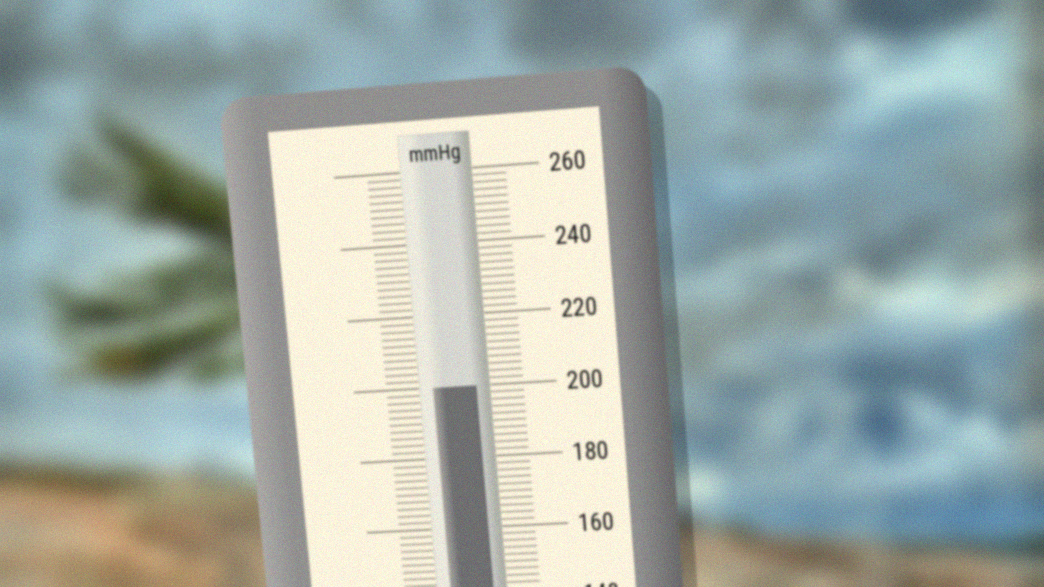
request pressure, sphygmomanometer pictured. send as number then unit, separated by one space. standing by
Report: 200 mmHg
